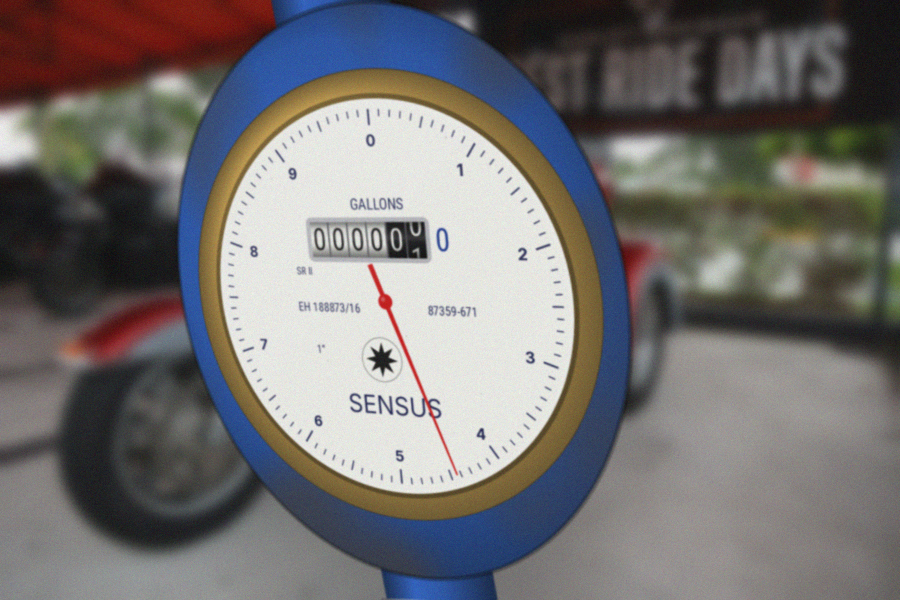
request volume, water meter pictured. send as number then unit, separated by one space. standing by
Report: 4.4 gal
